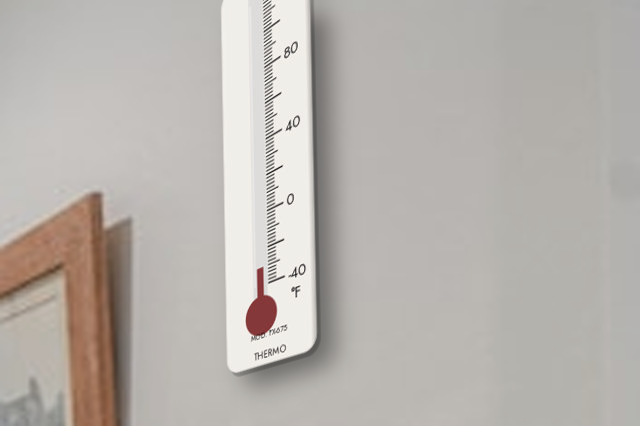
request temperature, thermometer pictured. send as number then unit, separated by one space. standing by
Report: -30 °F
